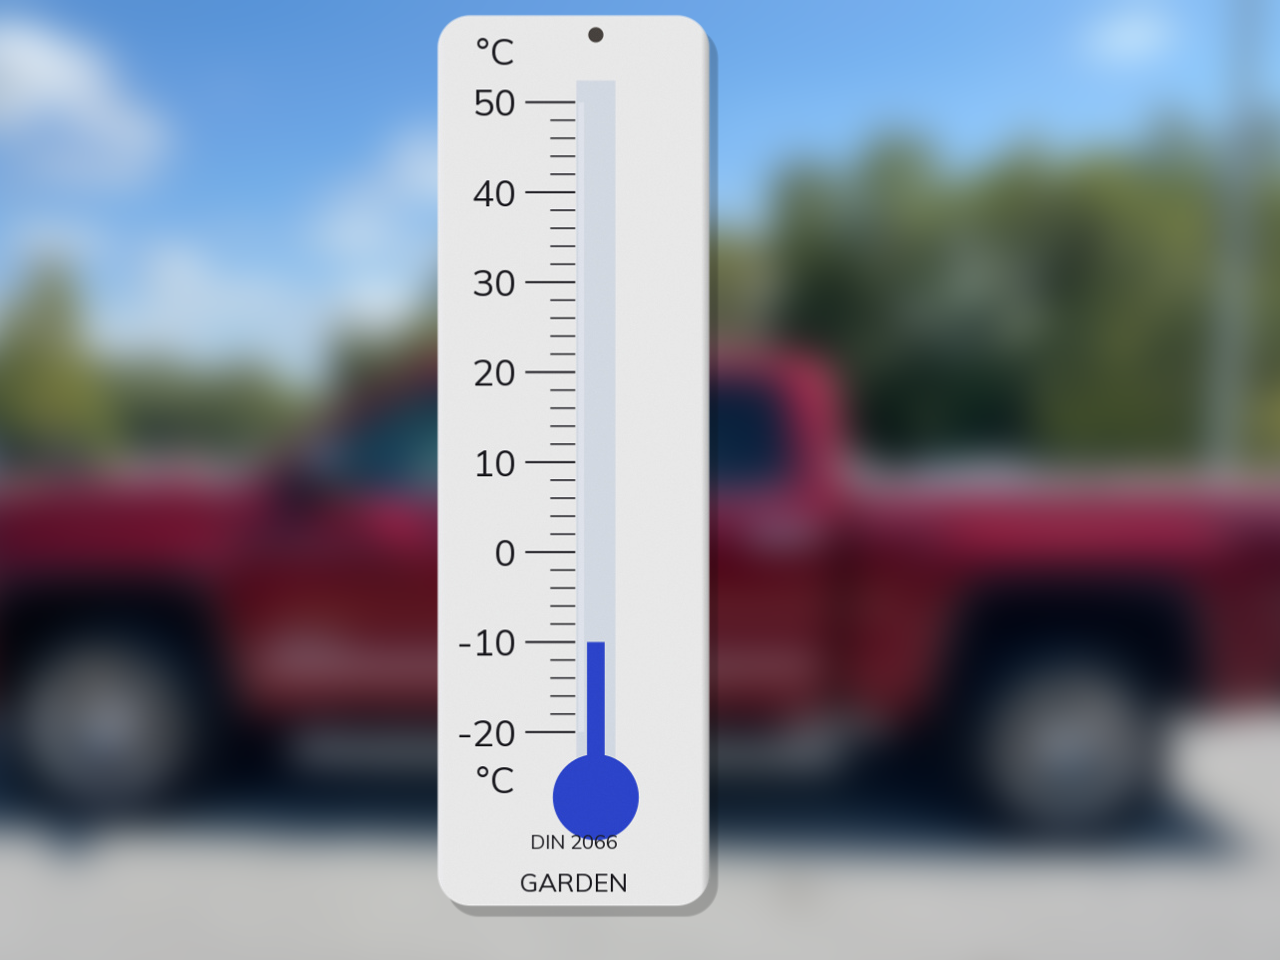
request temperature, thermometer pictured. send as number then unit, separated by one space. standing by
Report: -10 °C
